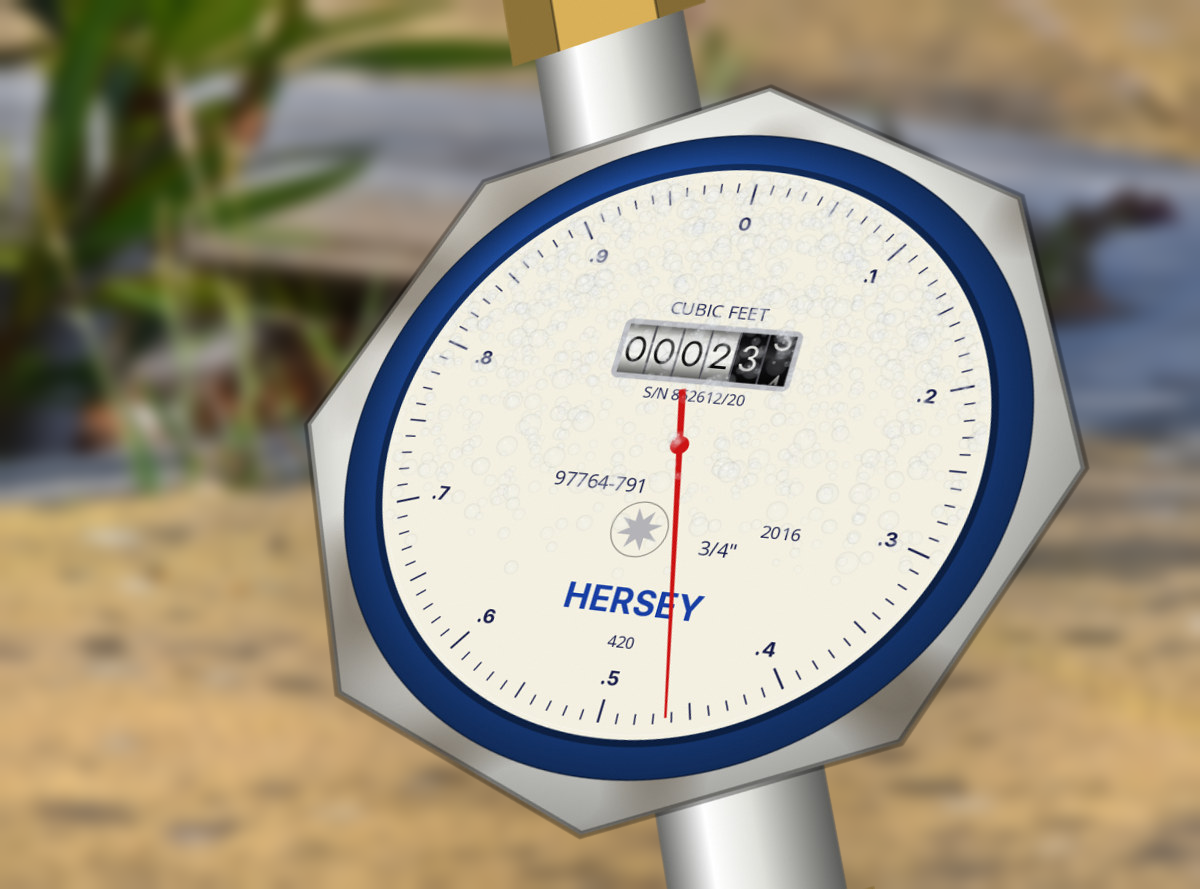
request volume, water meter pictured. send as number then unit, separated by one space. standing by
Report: 233.46 ft³
